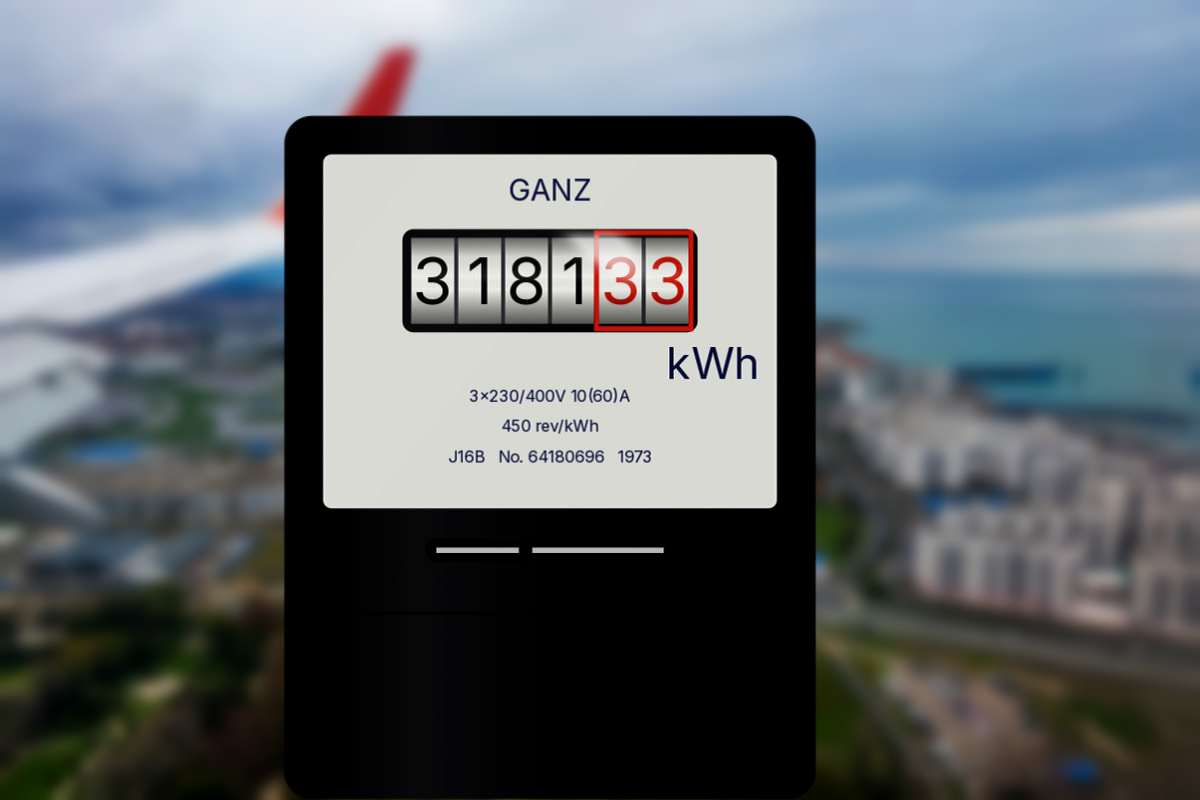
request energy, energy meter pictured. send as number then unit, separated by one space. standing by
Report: 3181.33 kWh
